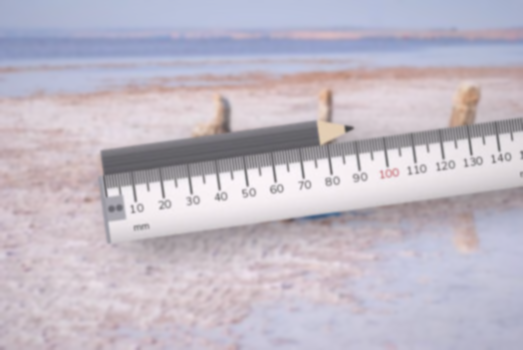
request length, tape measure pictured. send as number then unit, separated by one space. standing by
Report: 90 mm
